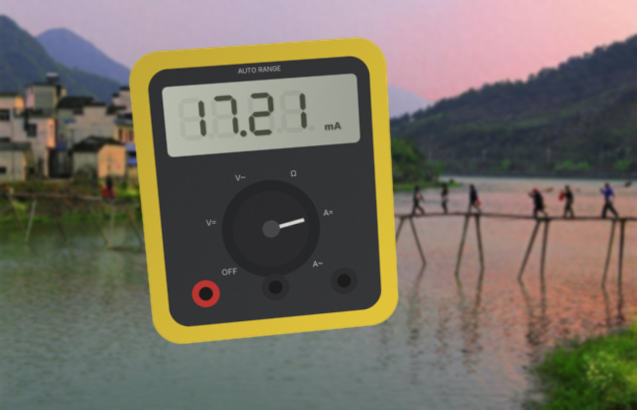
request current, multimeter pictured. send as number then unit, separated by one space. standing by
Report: 17.21 mA
